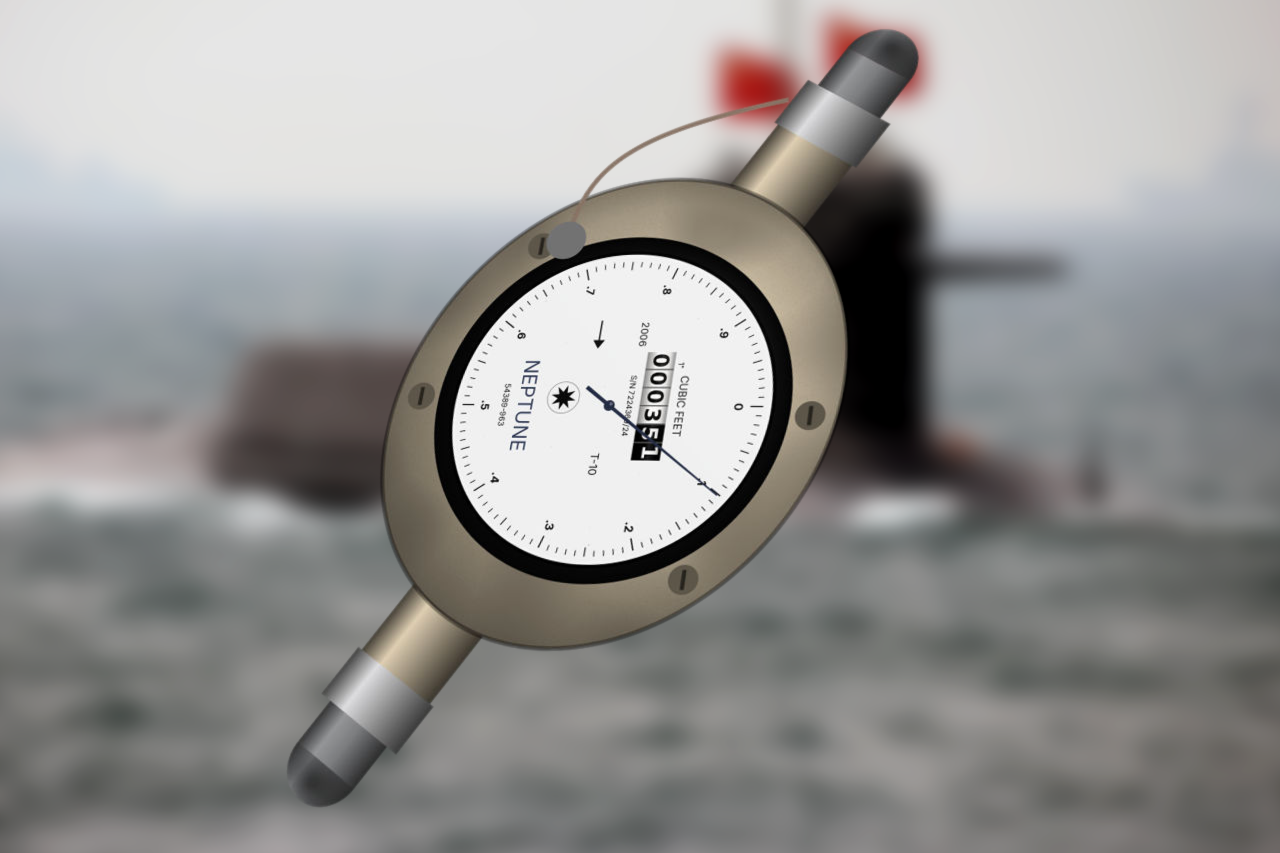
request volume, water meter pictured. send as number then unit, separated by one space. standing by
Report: 351.10 ft³
